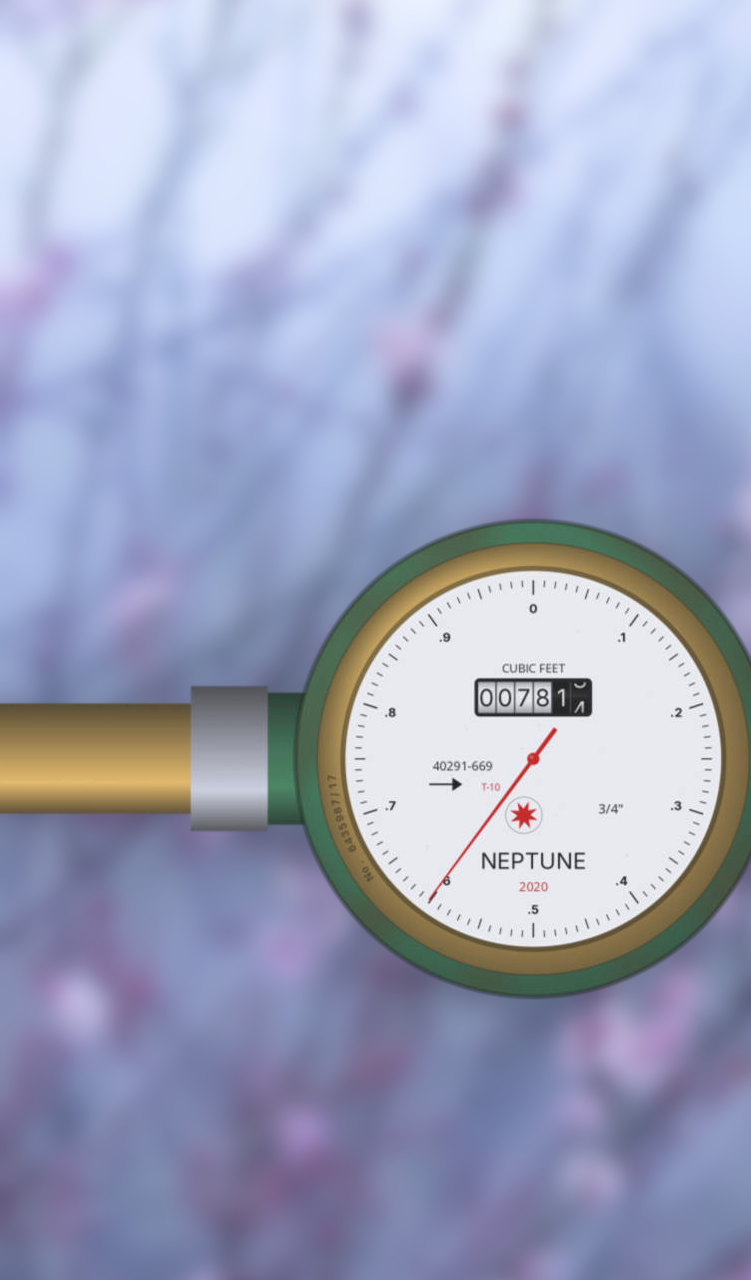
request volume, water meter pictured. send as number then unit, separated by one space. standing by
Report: 7813.60 ft³
